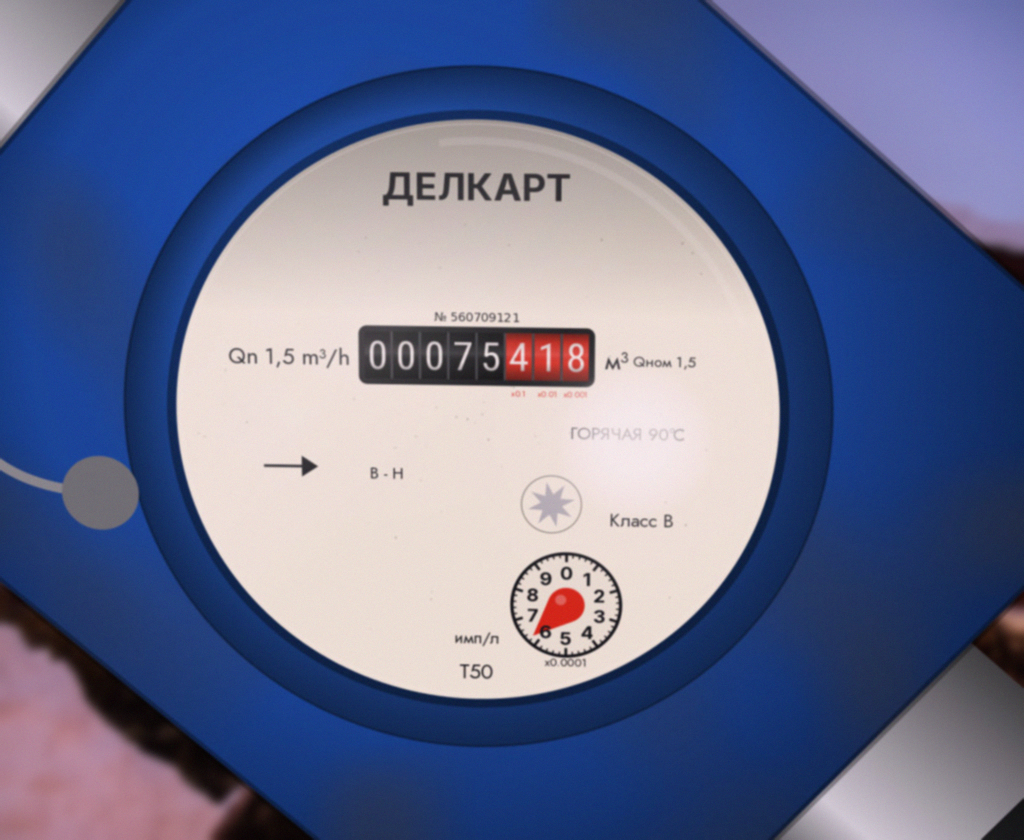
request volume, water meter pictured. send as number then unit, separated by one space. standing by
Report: 75.4186 m³
